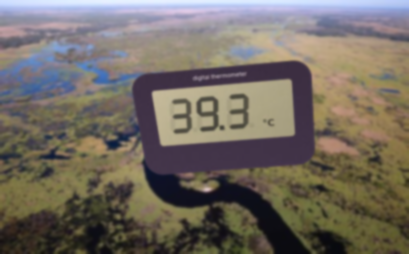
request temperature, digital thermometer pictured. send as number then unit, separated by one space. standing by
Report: 39.3 °C
